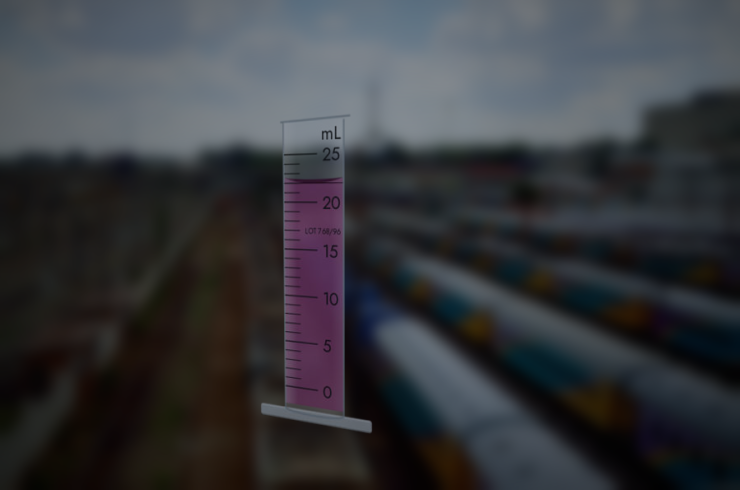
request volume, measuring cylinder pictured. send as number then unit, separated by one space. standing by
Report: 22 mL
